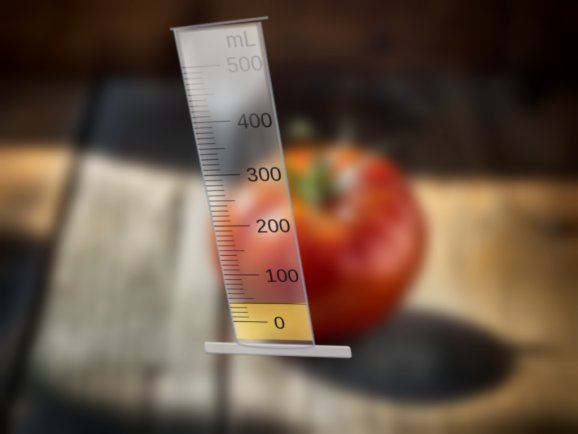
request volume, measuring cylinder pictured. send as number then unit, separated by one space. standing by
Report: 40 mL
